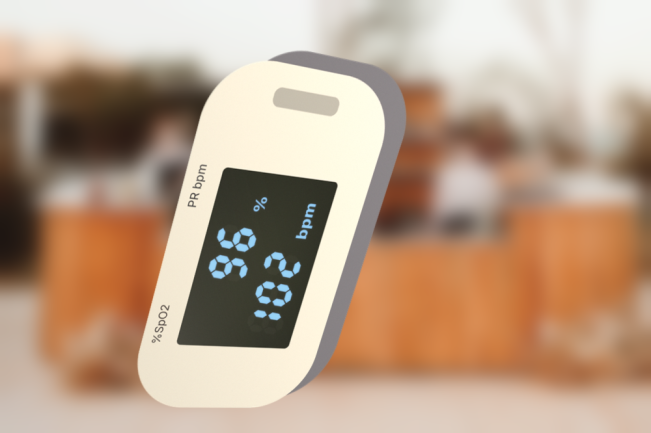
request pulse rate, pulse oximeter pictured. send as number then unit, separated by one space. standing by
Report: 102 bpm
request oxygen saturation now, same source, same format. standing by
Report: 96 %
